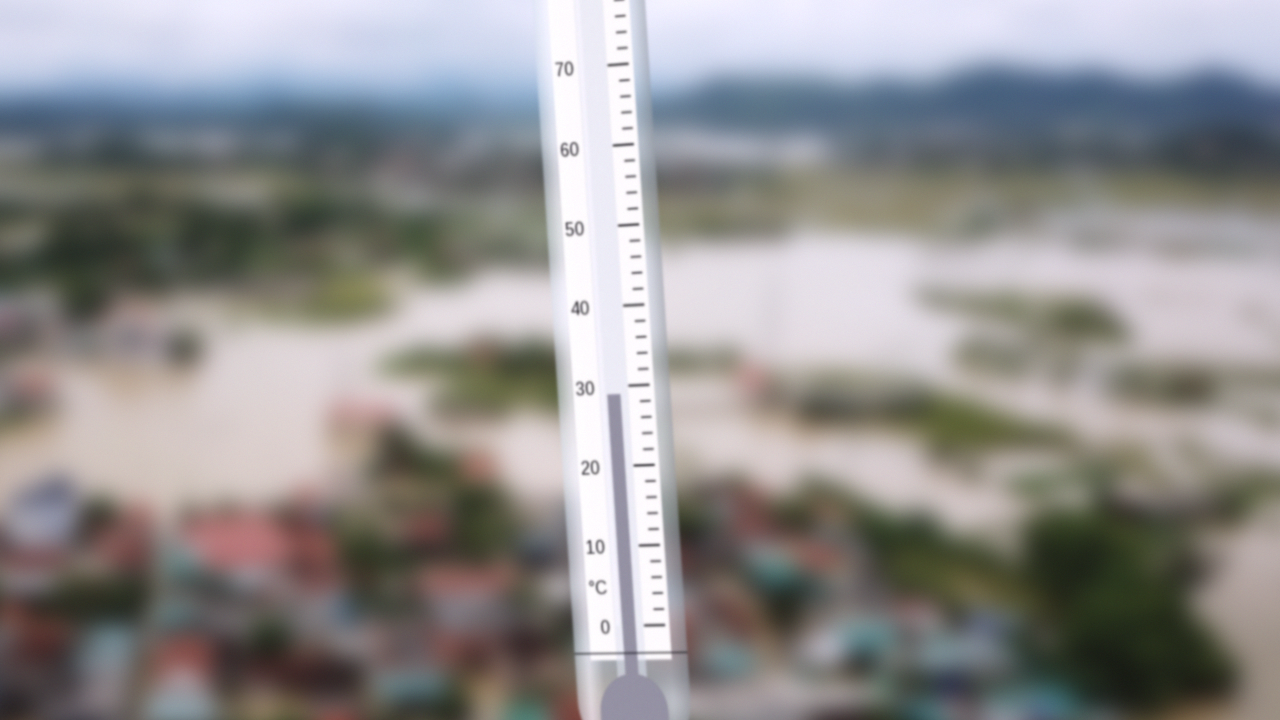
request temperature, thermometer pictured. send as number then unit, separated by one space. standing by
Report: 29 °C
